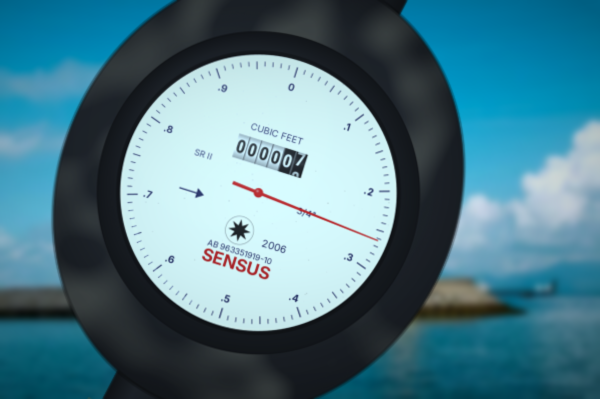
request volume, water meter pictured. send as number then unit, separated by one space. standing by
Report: 7.26 ft³
